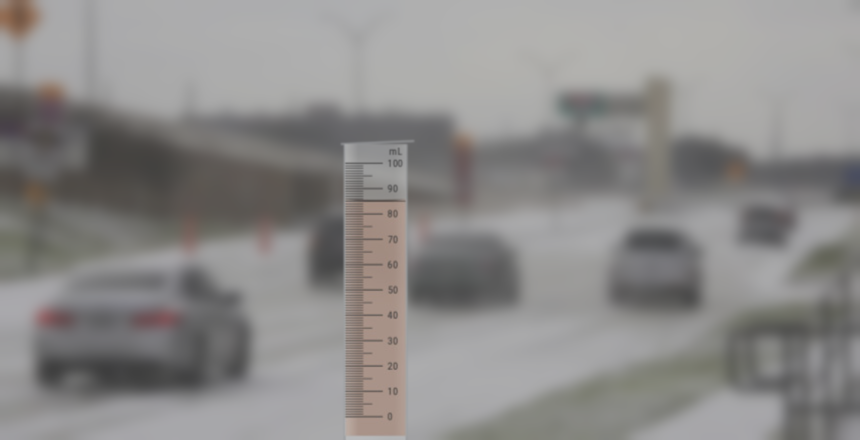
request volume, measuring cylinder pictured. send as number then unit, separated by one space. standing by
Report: 85 mL
